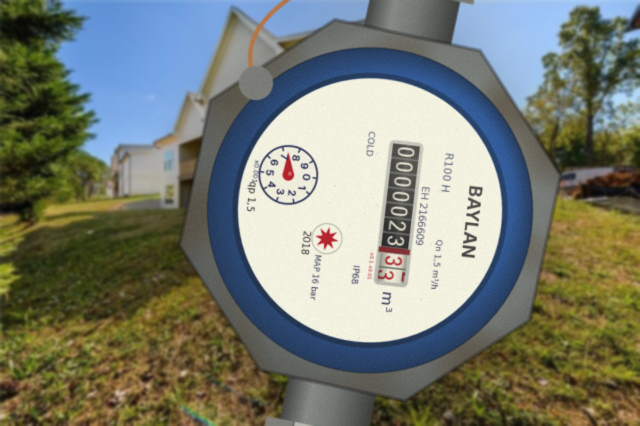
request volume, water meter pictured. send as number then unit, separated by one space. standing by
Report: 23.327 m³
